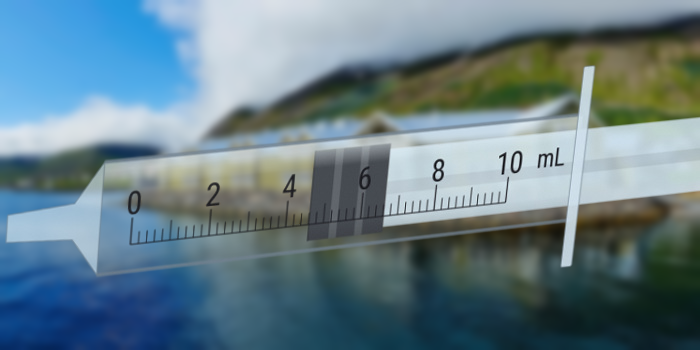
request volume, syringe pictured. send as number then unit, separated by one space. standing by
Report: 4.6 mL
